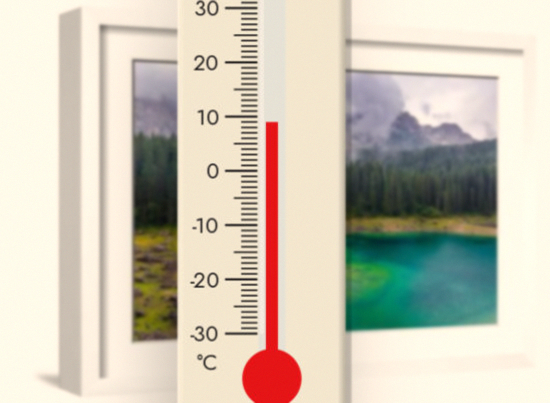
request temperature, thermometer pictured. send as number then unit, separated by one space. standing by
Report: 9 °C
